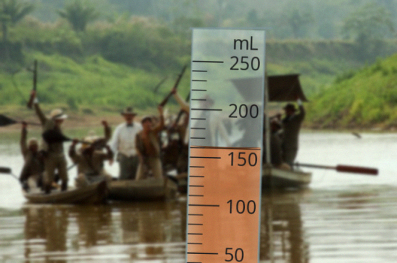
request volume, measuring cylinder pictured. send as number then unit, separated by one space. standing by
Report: 160 mL
